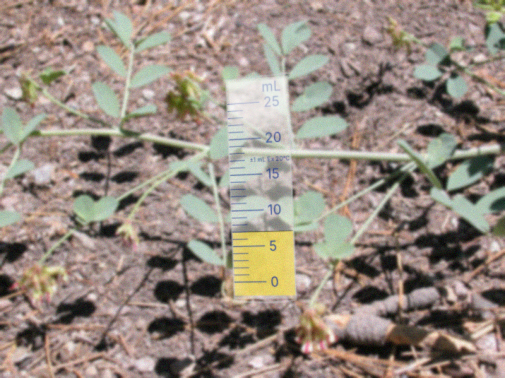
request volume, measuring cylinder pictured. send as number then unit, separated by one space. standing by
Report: 7 mL
